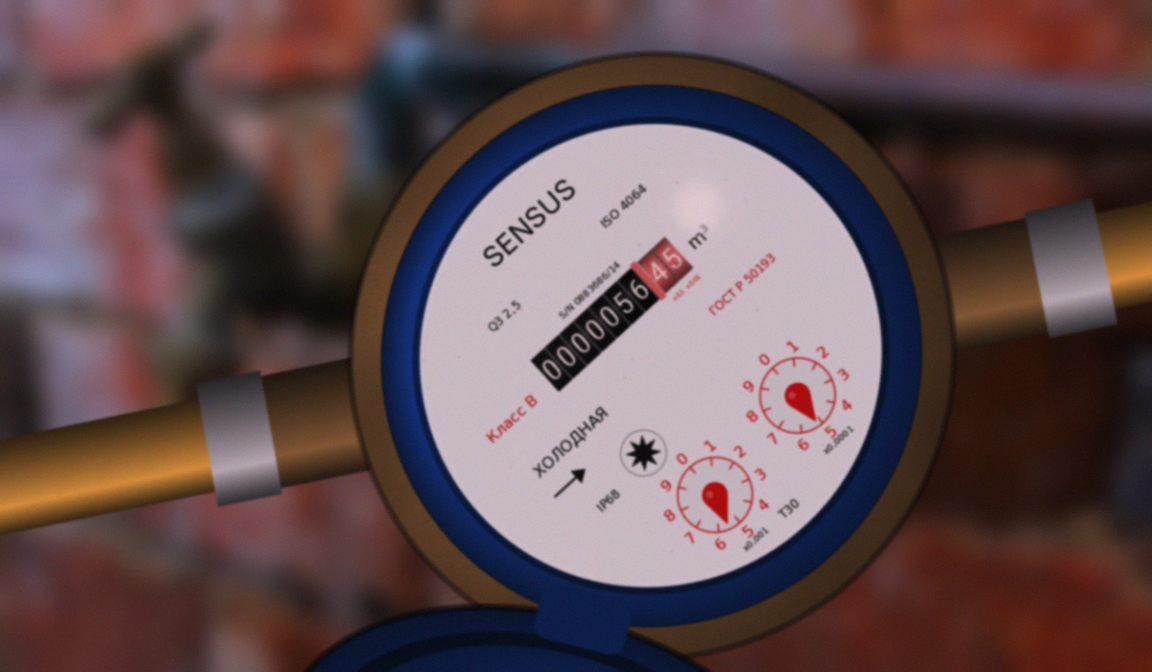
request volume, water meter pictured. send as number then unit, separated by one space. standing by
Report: 56.4555 m³
